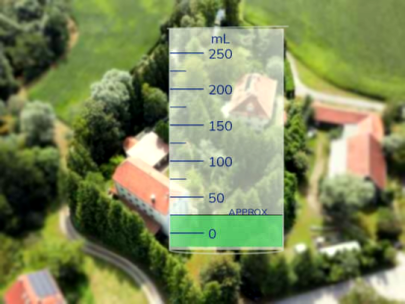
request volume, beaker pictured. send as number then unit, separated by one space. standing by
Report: 25 mL
